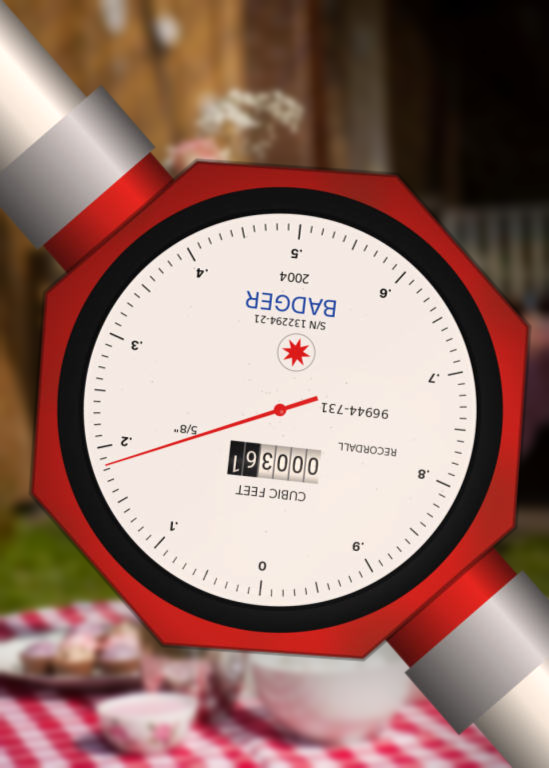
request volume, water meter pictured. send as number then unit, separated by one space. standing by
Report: 361.18 ft³
